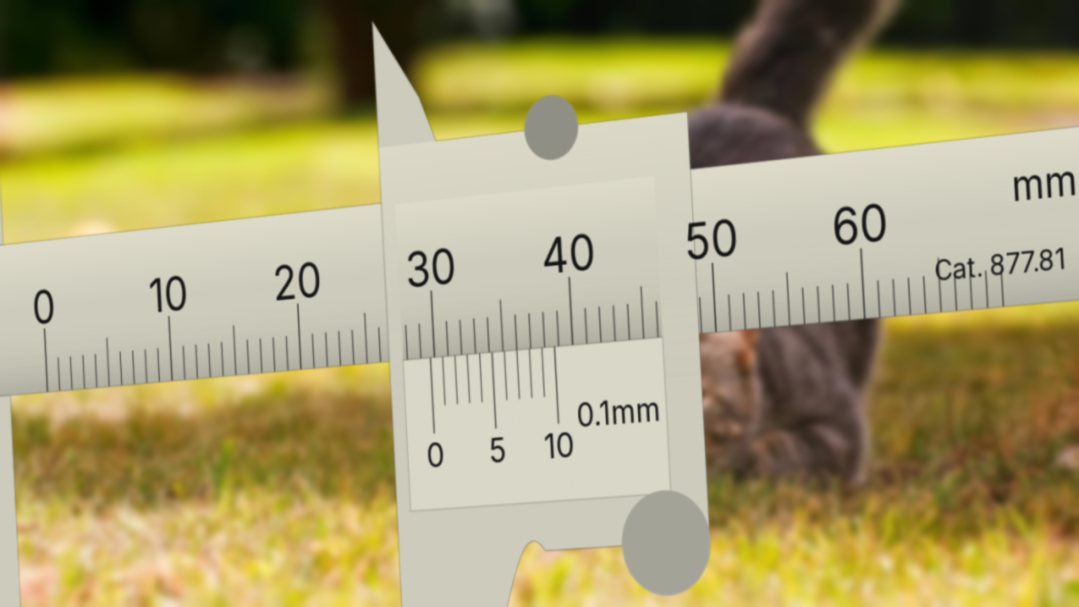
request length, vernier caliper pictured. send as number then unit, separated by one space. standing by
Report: 29.7 mm
